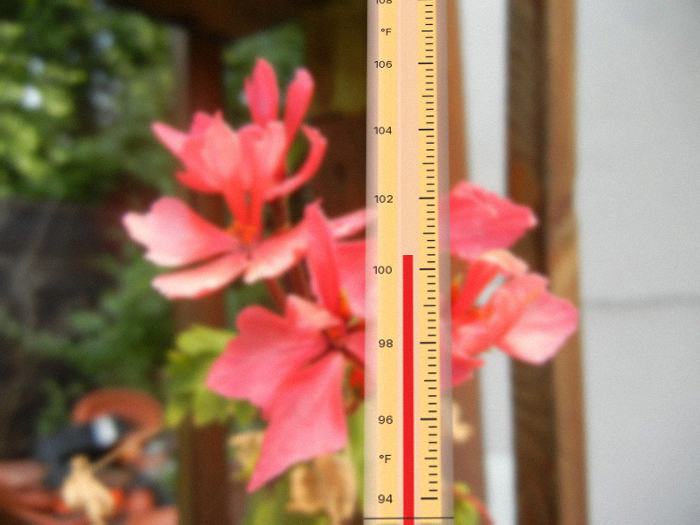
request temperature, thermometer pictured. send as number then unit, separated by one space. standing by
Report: 100.4 °F
